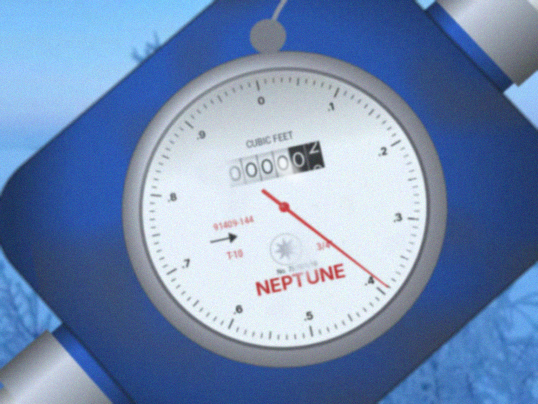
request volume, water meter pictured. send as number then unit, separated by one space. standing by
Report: 2.39 ft³
